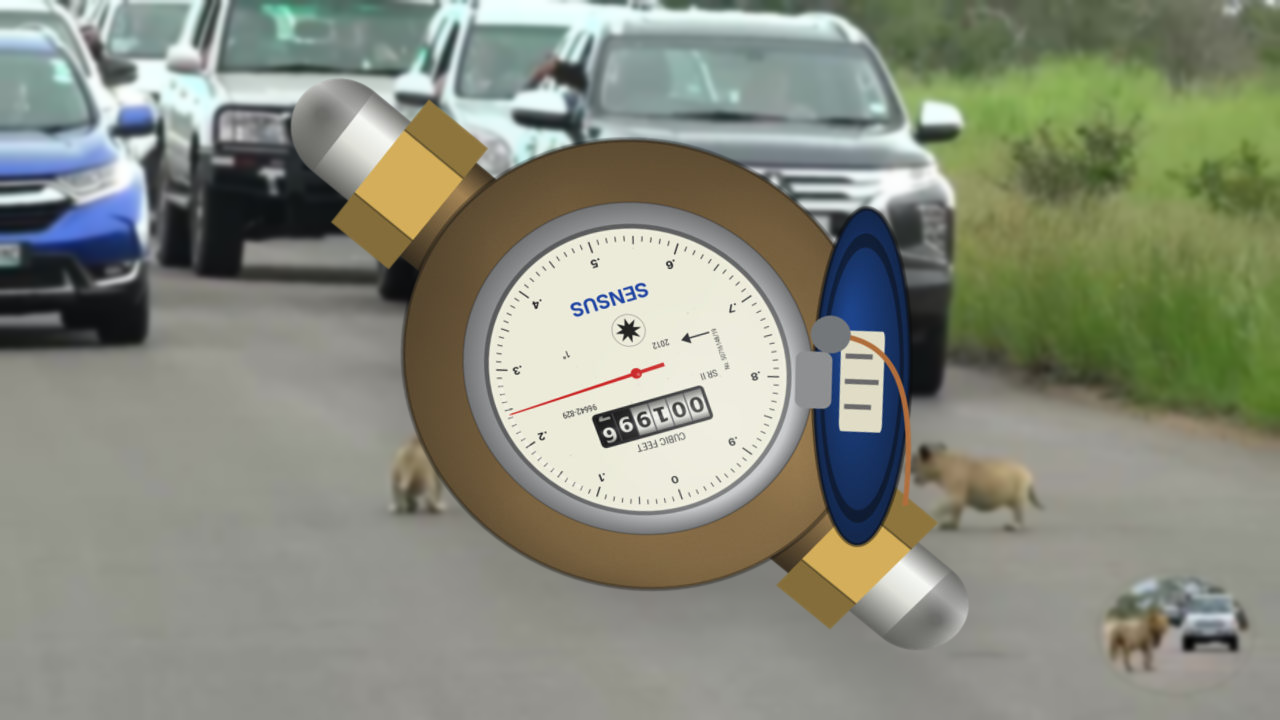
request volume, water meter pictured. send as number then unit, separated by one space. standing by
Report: 1996.24 ft³
